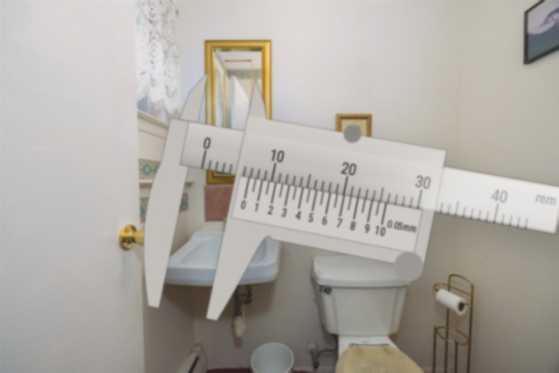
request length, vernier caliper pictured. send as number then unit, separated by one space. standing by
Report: 6.8 mm
